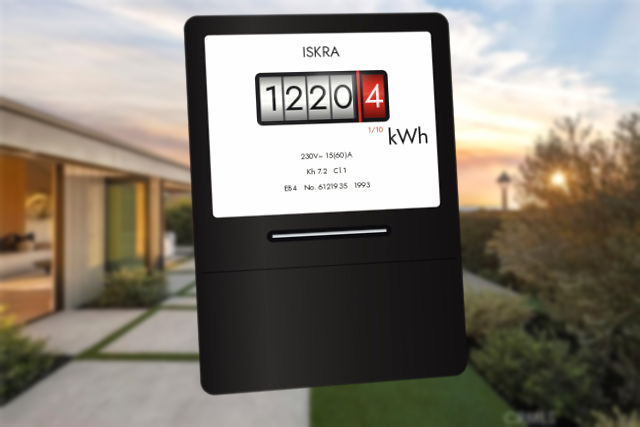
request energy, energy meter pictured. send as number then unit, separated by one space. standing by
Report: 1220.4 kWh
